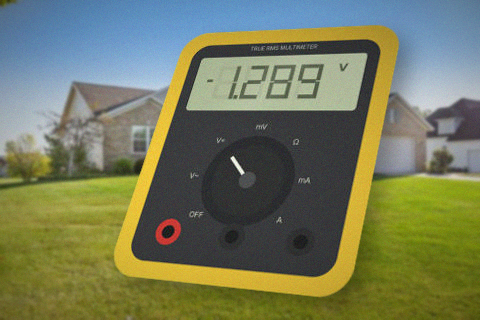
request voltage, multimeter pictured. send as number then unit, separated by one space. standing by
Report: -1.289 V
